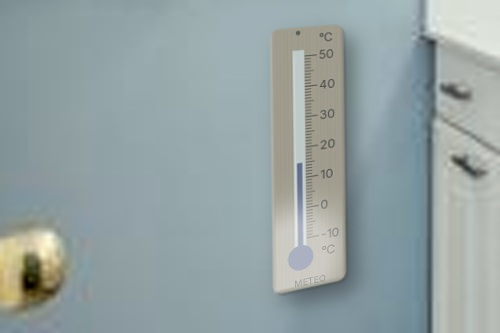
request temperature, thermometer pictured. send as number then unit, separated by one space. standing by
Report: 15 °C
